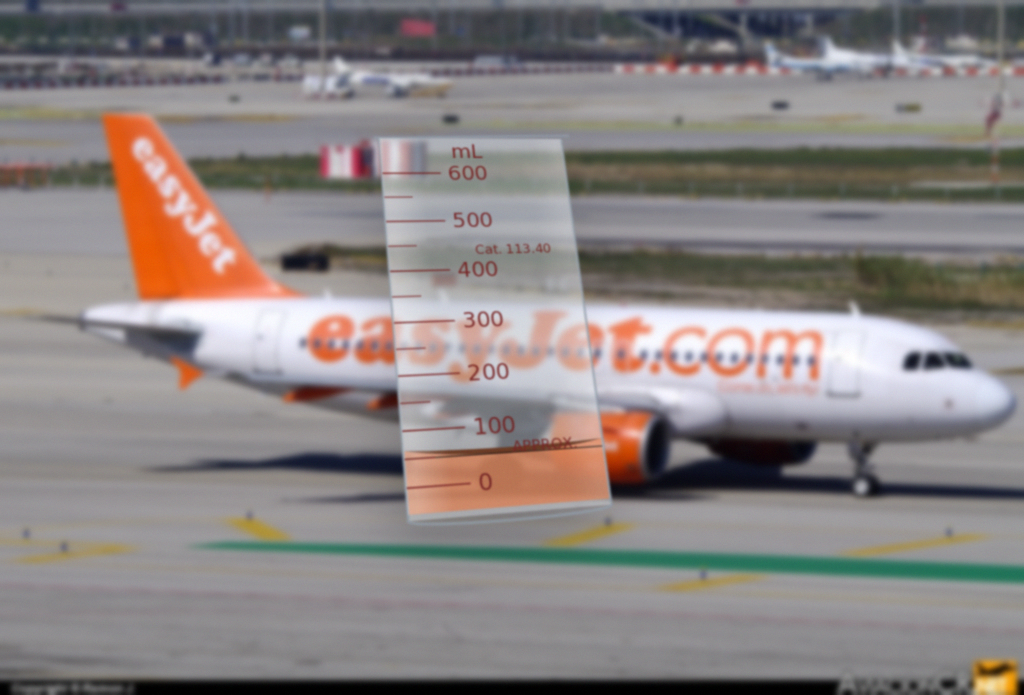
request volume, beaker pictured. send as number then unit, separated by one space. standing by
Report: 50 mL
